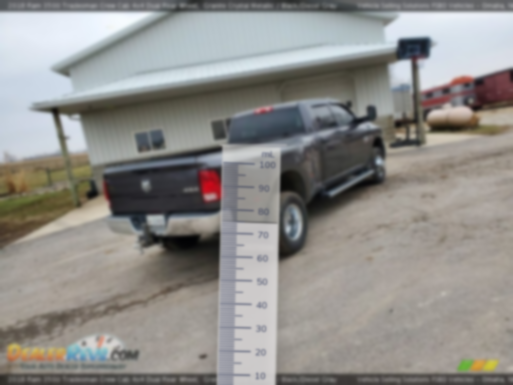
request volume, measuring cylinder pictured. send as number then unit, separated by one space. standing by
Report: 75 mL
